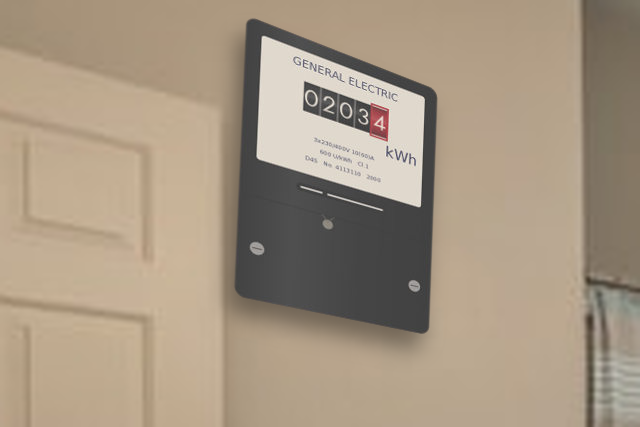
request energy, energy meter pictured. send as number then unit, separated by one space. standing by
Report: 203.4 kWh
